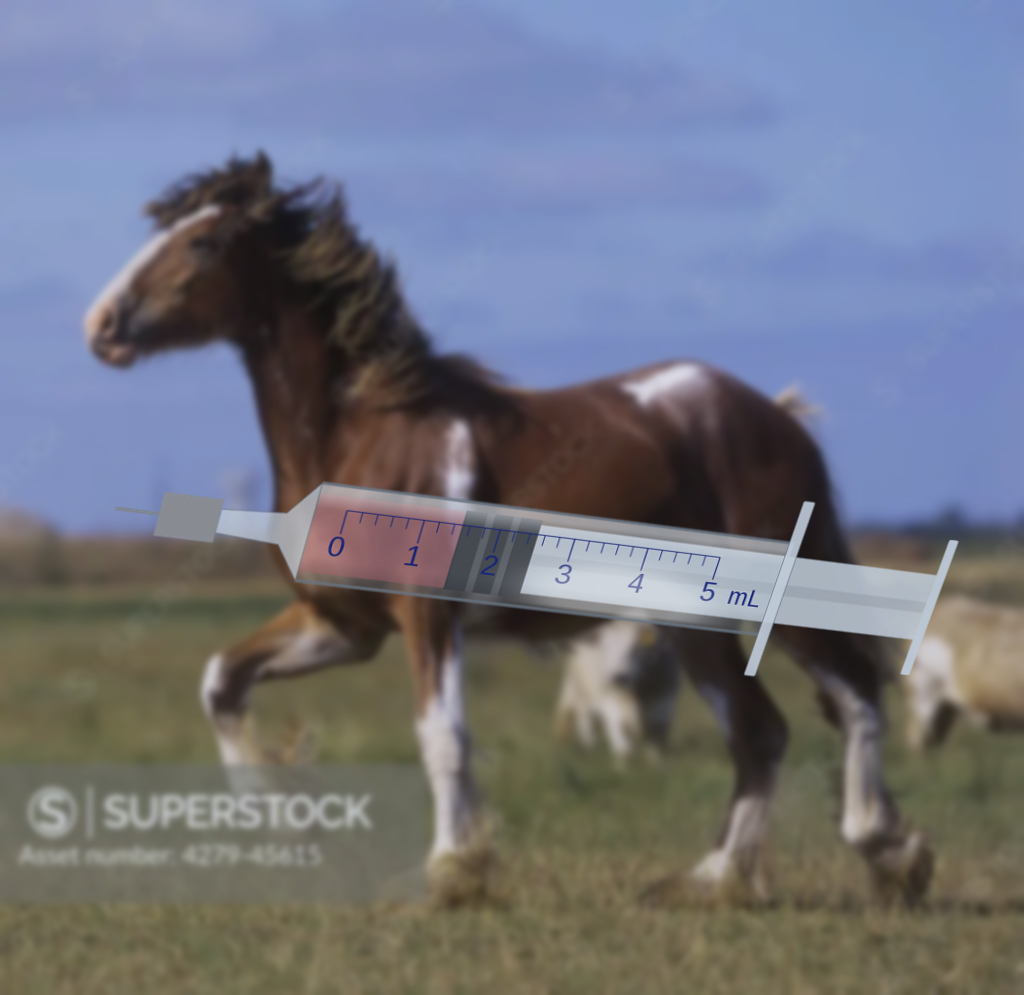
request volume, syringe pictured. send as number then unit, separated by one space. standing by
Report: 1.5 mL
